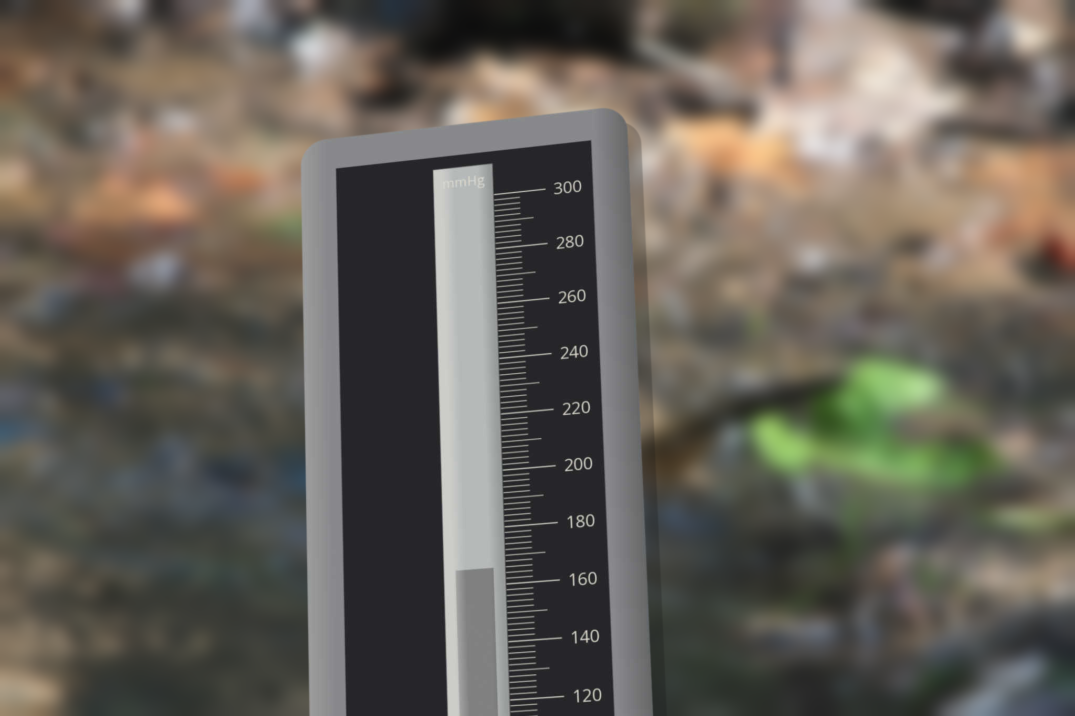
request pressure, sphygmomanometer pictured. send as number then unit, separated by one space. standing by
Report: 166 mmHg
